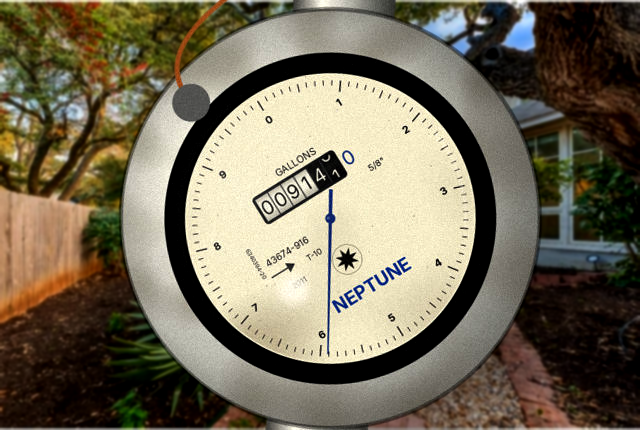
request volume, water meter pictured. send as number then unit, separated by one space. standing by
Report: 91405.9 gal
